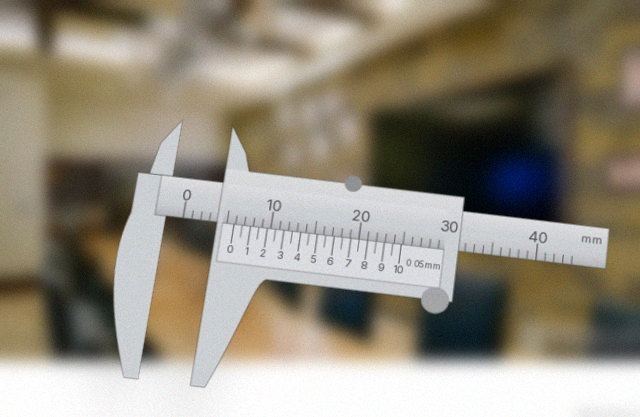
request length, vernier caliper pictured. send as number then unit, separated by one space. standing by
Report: 5.8 mm
